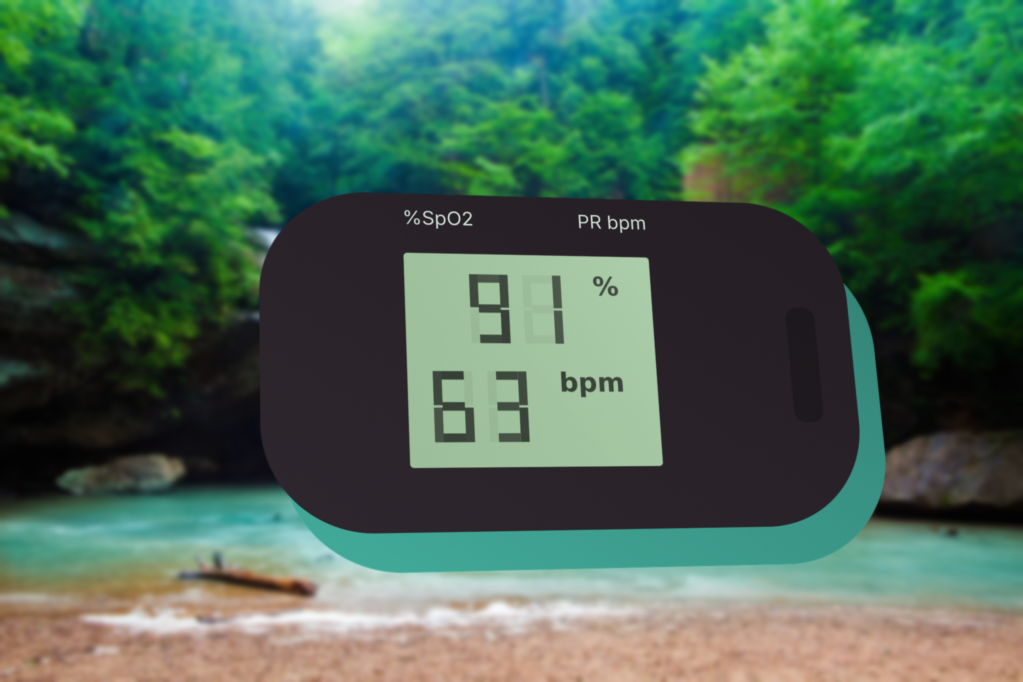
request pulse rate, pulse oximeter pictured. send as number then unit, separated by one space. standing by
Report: 63 bpm
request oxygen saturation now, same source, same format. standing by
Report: 91 %
